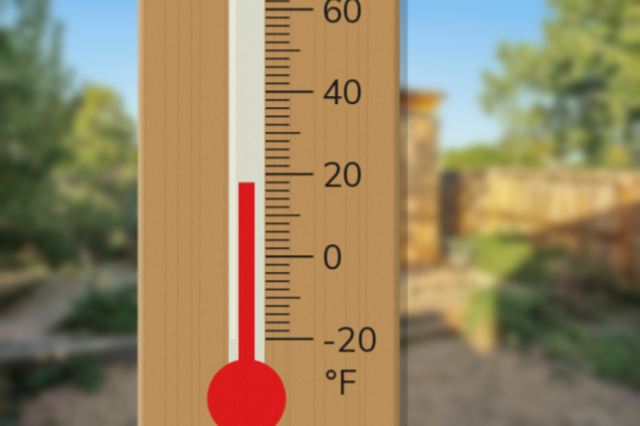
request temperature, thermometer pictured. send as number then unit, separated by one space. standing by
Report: 18 °F
